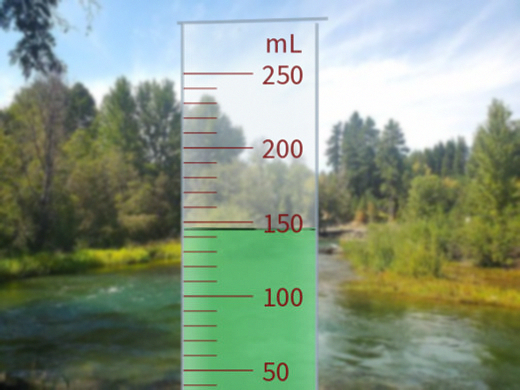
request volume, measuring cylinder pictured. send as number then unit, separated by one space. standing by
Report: 145 mL
